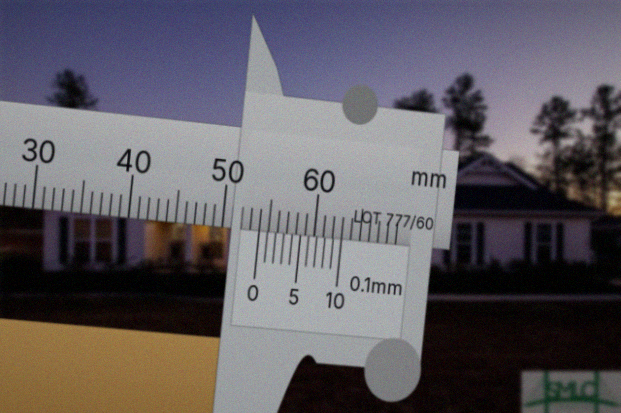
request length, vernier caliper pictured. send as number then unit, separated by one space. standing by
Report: 54.0 mm
